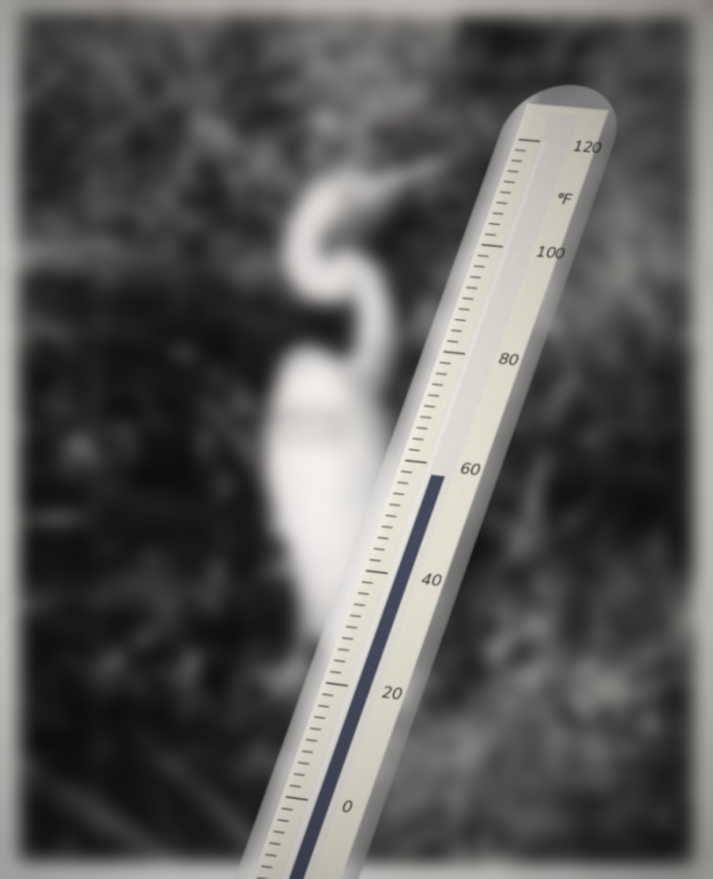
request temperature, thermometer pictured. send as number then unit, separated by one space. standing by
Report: 58 °F
